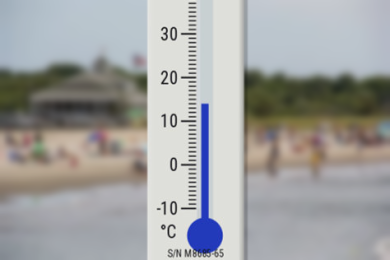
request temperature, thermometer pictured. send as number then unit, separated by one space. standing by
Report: 14 °C
